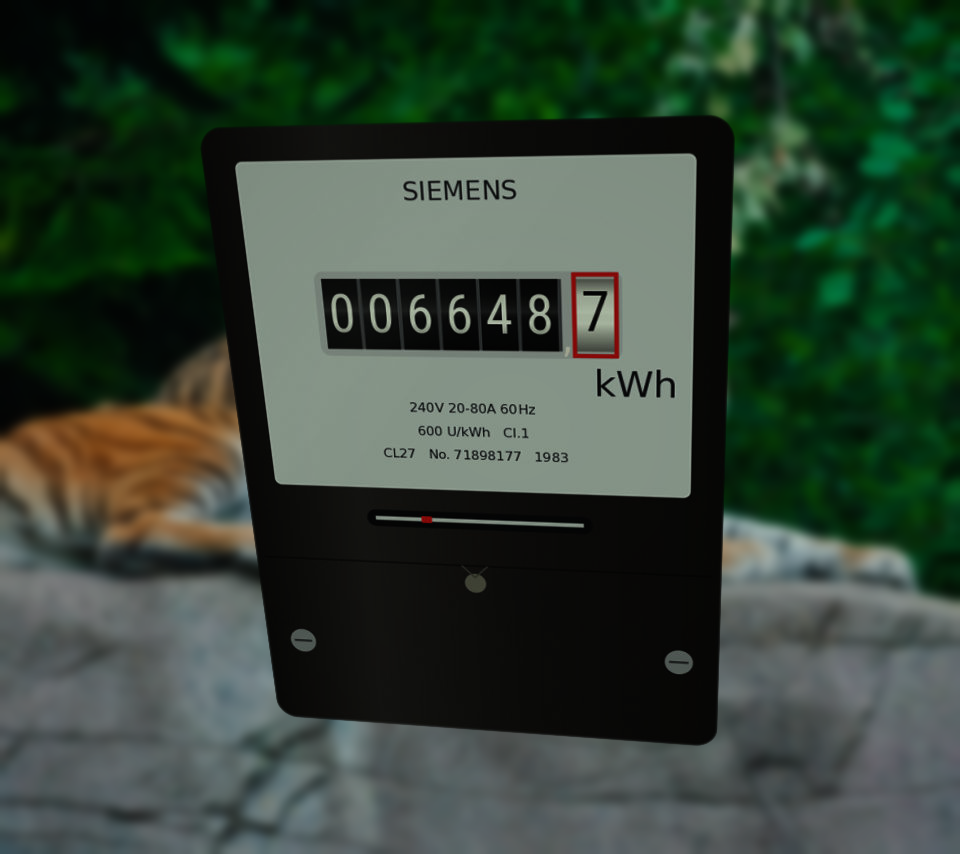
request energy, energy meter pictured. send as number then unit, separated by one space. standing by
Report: 6648.7 kWh
